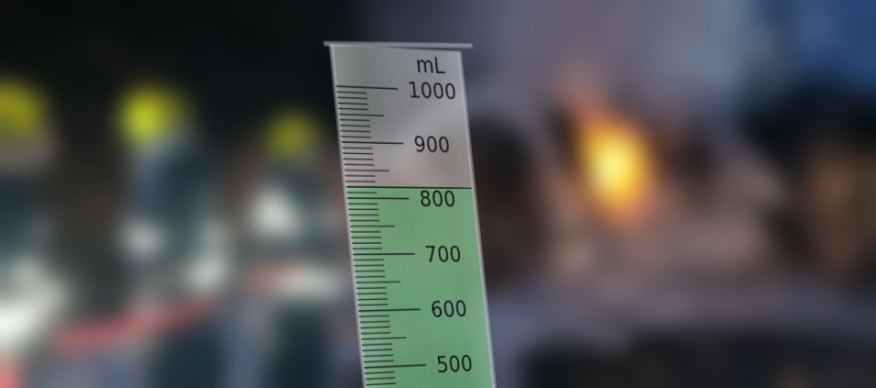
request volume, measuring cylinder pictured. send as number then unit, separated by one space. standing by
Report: 820 mL
